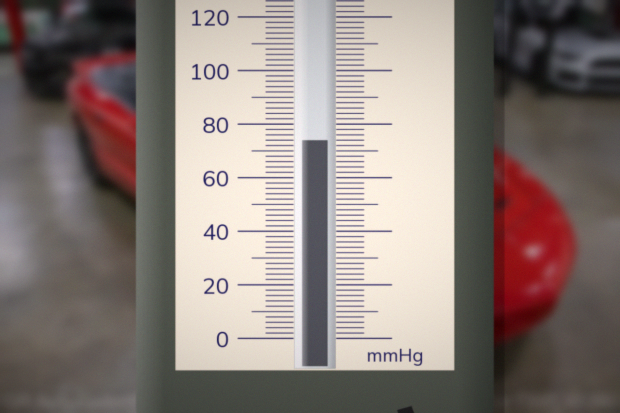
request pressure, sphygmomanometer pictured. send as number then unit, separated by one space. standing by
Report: 74 mmHg
